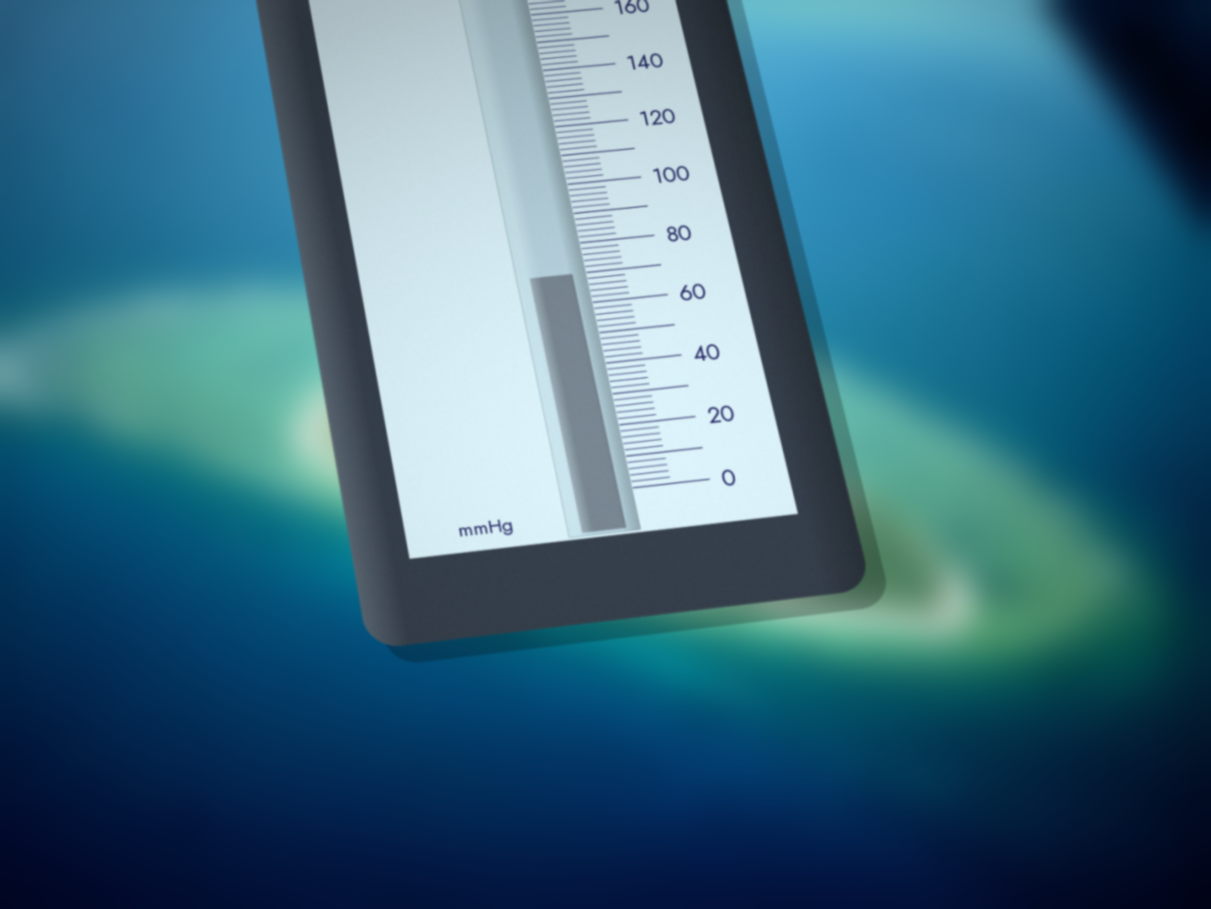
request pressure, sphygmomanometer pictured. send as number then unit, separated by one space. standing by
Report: 70 mmHg
